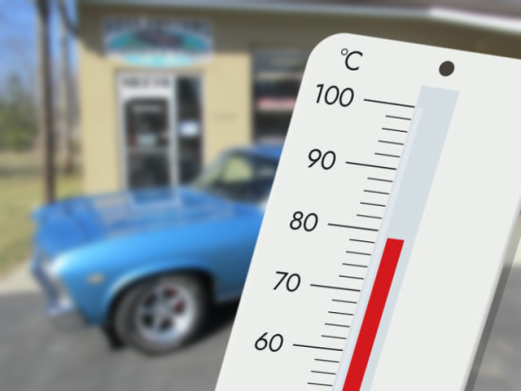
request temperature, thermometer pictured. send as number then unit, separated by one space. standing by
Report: 79 °C
